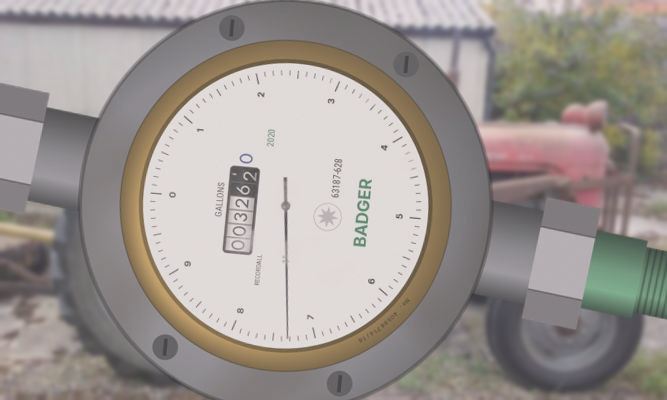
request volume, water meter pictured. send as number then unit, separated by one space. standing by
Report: 32617.3 gal
